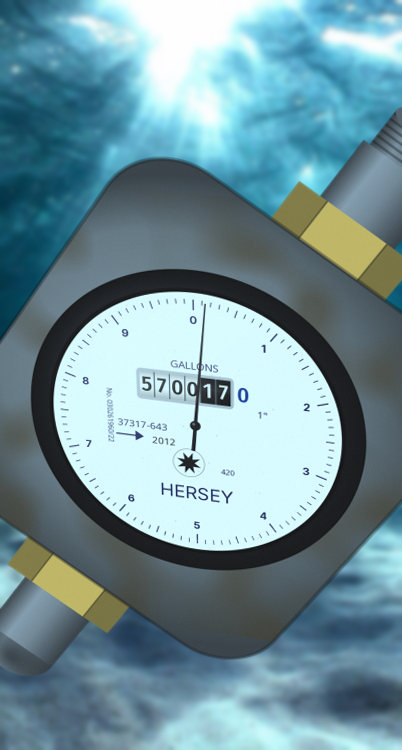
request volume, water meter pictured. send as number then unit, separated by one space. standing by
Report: 5700170.1 gal
